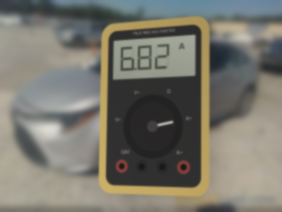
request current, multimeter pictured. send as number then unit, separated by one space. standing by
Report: 6.82 A
